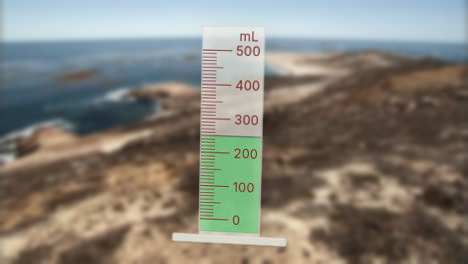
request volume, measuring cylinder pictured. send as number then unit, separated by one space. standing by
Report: 250 mL
